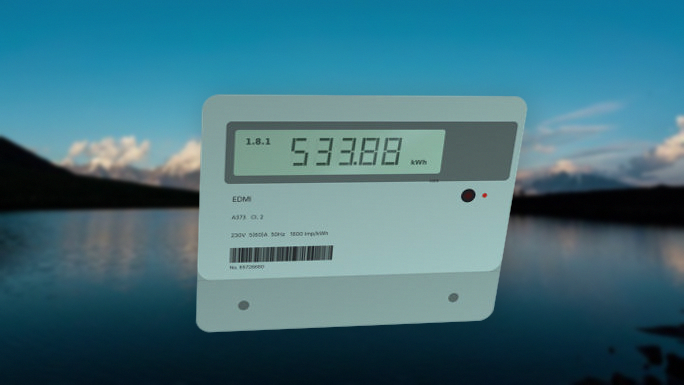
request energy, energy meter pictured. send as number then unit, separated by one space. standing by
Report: 533.88 kWh
